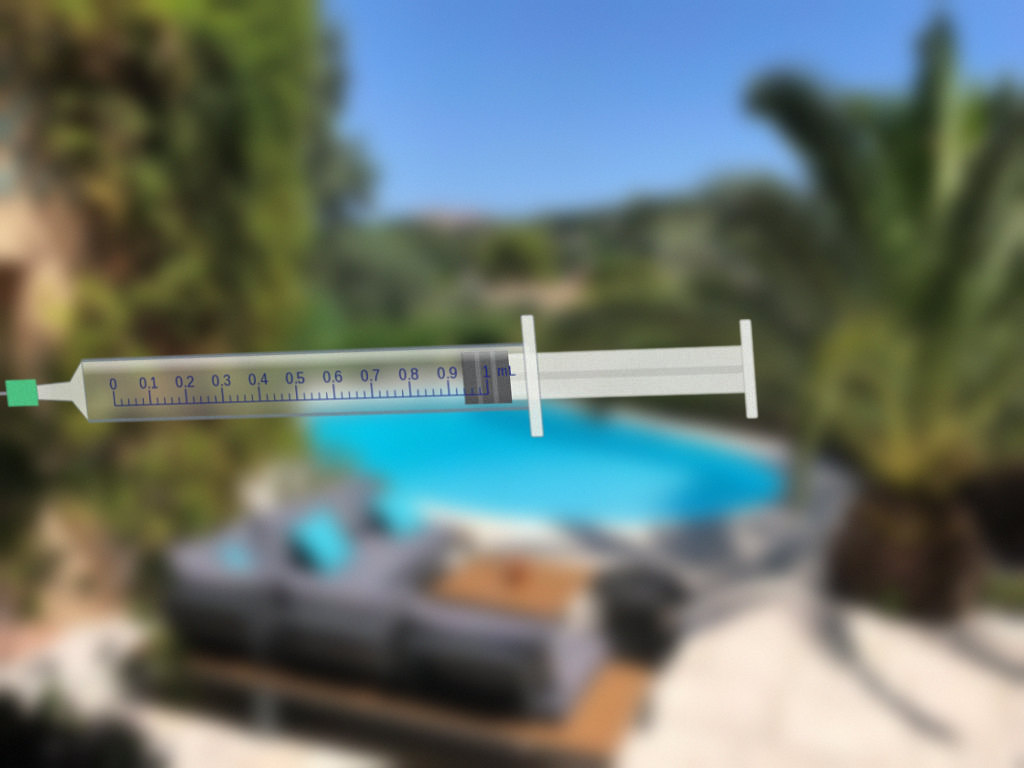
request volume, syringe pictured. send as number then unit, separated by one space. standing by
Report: 0.94 mL
